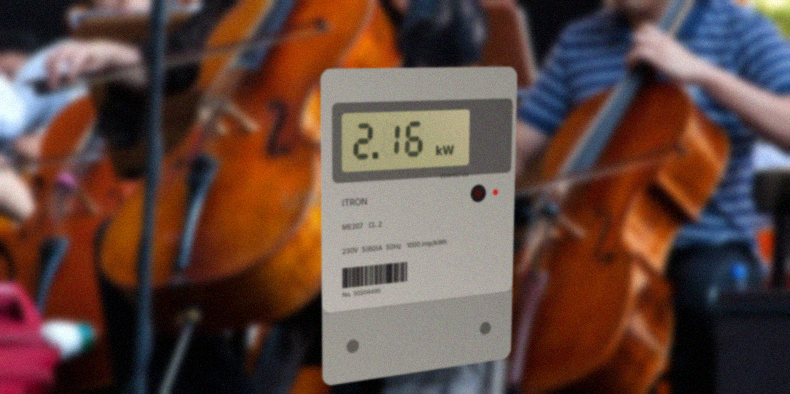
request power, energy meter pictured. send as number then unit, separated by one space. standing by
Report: 2.16 kW
